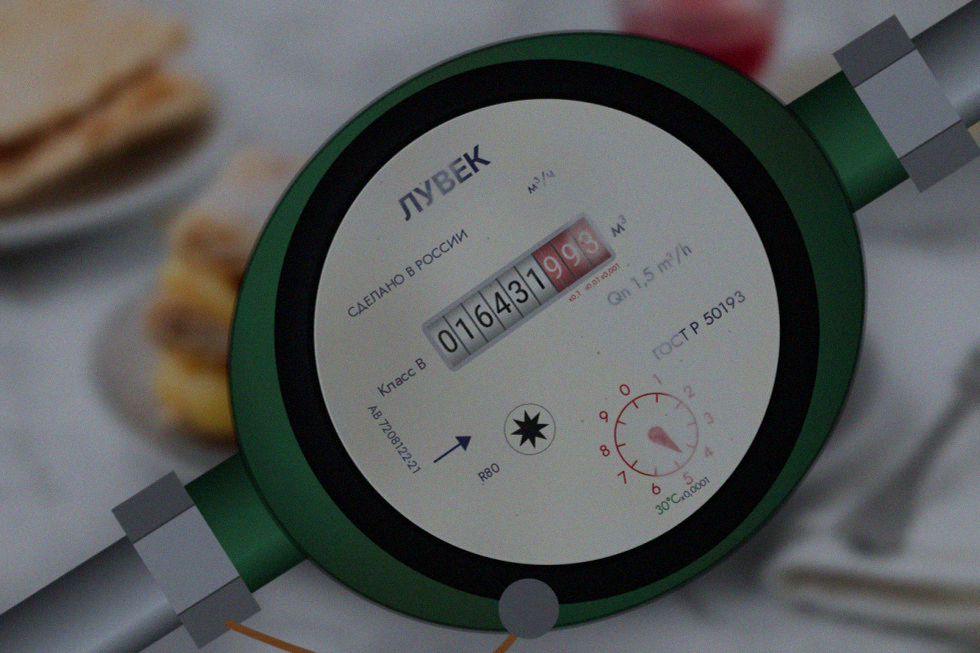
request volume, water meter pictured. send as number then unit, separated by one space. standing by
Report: 16431.9934 m³
